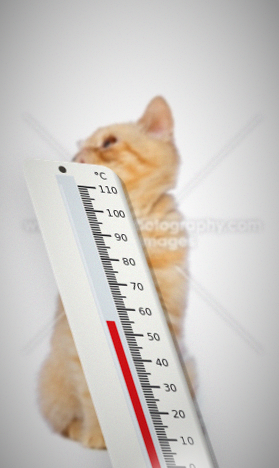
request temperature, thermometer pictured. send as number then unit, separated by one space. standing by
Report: 55 °C
